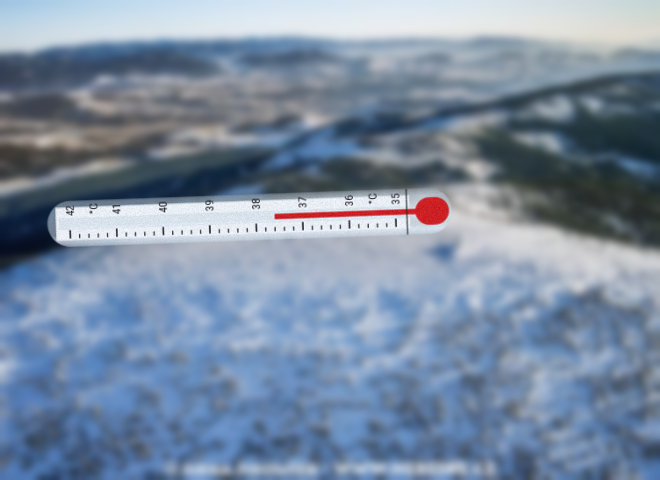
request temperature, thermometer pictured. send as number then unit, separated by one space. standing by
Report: 37.6 °C
